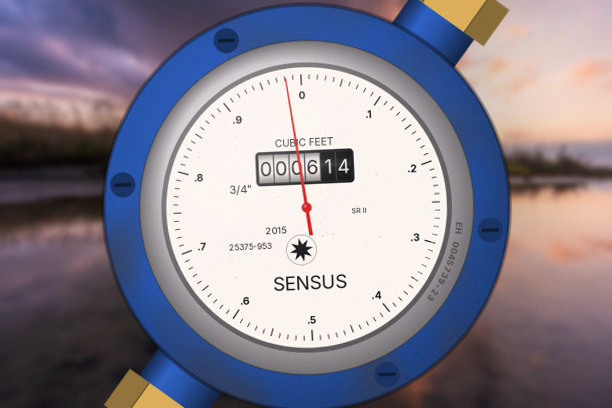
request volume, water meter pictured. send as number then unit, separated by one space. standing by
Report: 613.98 ft³
